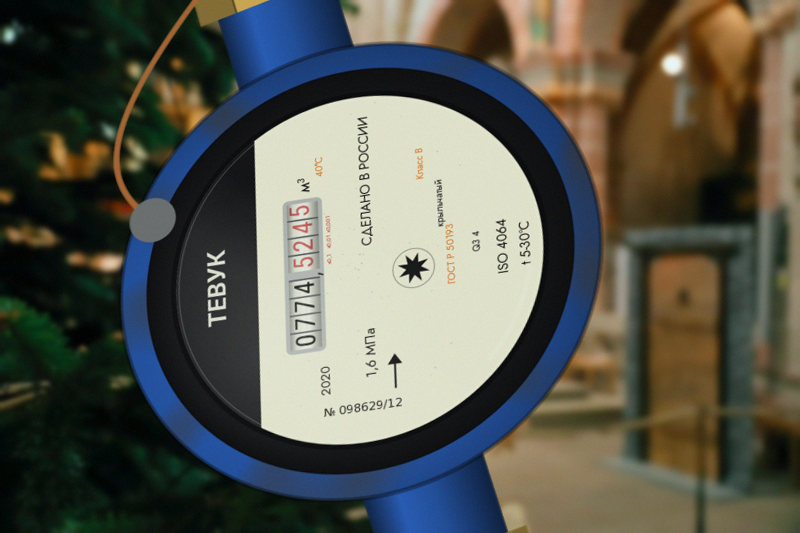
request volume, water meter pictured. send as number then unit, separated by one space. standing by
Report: 774.5245 m³
